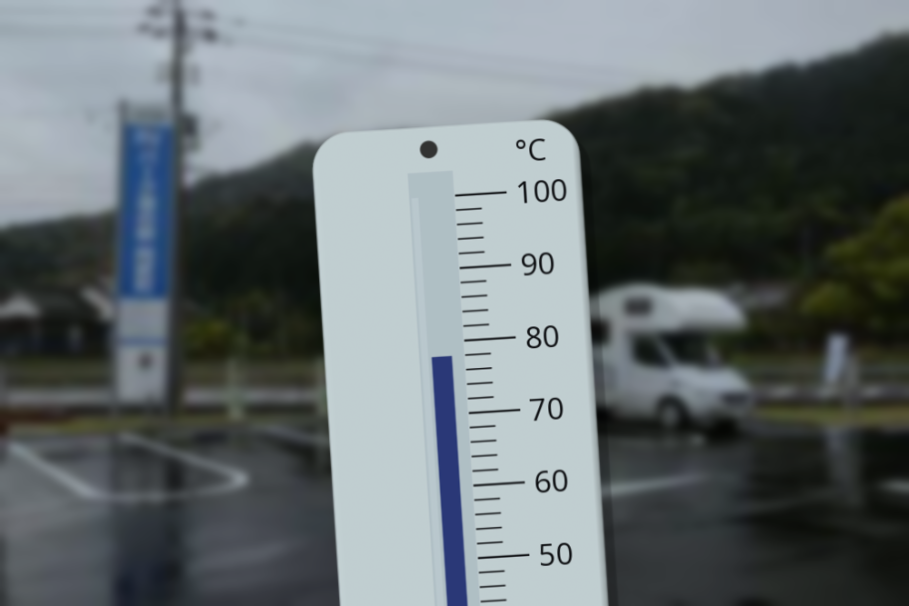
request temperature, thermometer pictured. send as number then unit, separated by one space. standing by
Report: 78 °C
